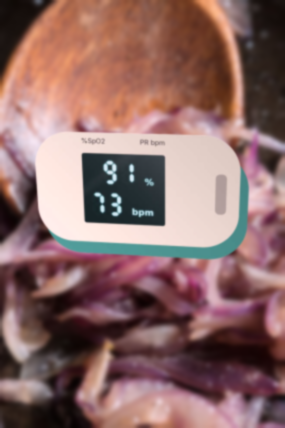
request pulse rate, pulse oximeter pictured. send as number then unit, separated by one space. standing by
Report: 73 bpm
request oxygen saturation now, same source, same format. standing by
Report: 91 %
